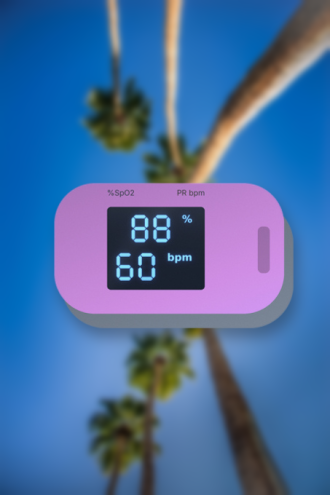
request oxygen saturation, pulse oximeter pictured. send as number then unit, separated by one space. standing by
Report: 88 %
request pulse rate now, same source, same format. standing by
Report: 60 bpm
